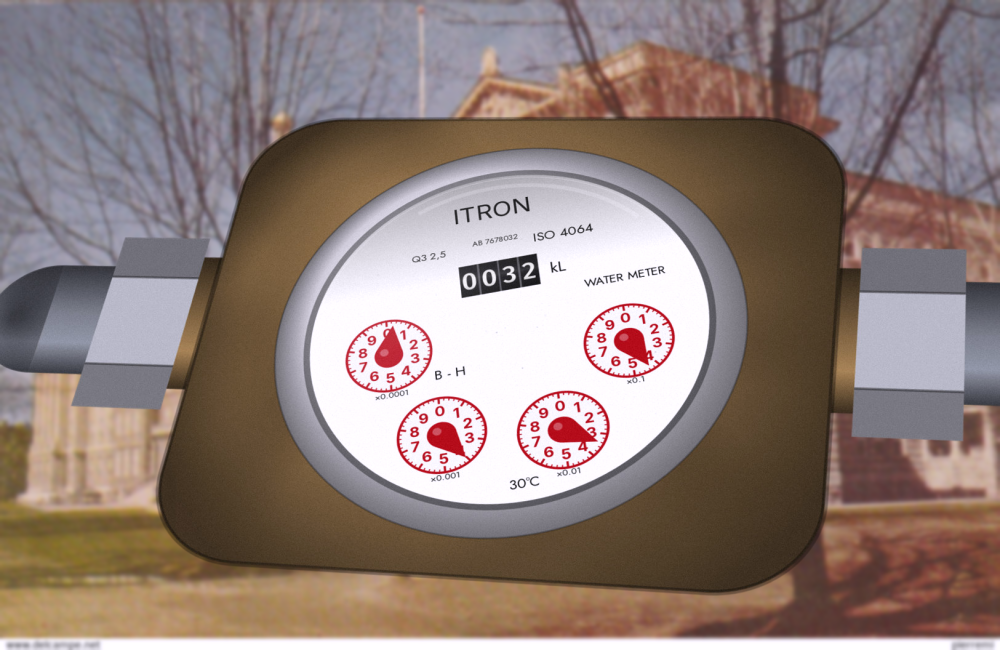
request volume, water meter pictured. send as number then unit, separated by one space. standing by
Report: 32.4340 kL
